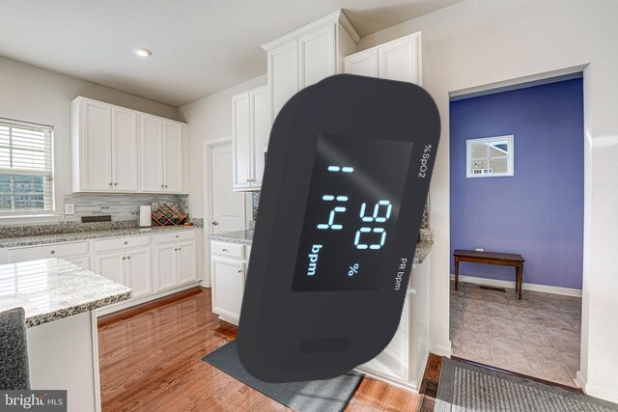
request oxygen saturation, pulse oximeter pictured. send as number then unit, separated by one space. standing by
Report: 90 %
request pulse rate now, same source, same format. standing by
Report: 114 bpm
